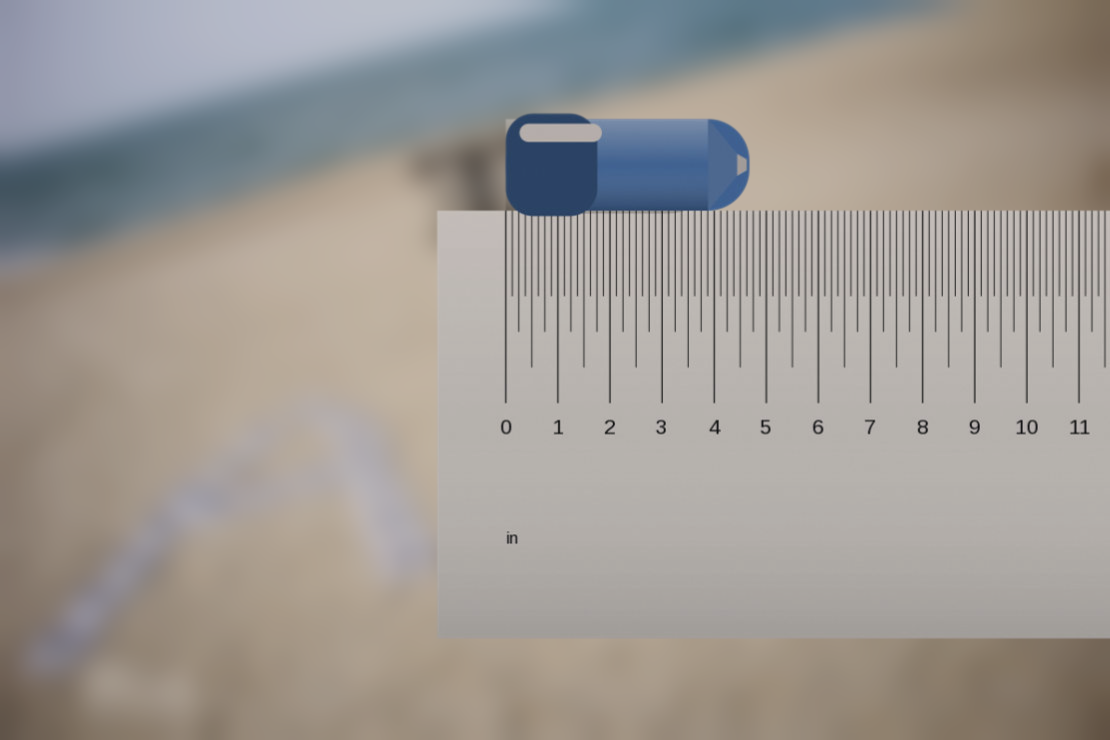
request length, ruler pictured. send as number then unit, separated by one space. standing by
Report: 4.625 in
